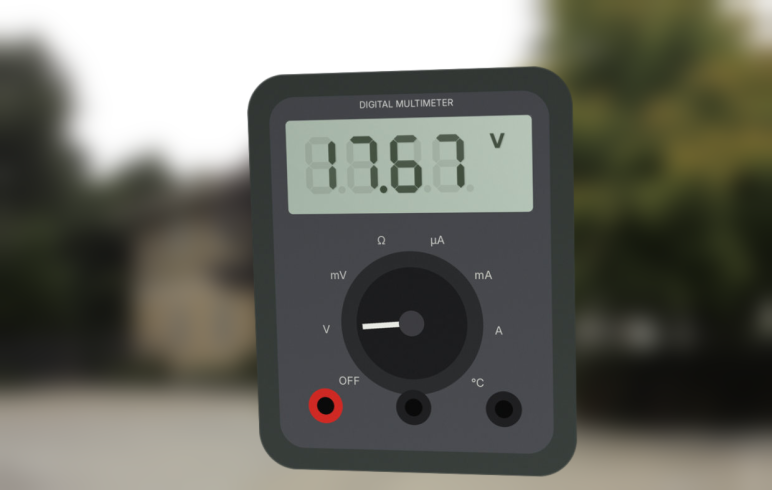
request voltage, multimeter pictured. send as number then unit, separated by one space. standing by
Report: 17.67 V
